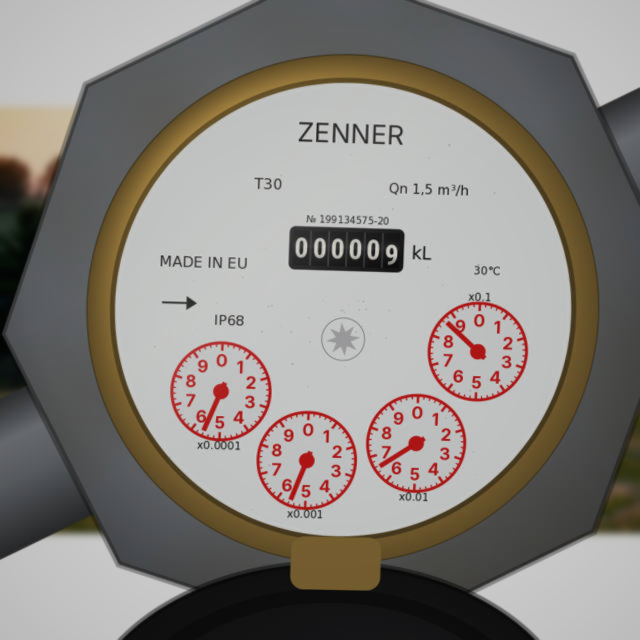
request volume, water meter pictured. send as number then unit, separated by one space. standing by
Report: 8.8655 kL
